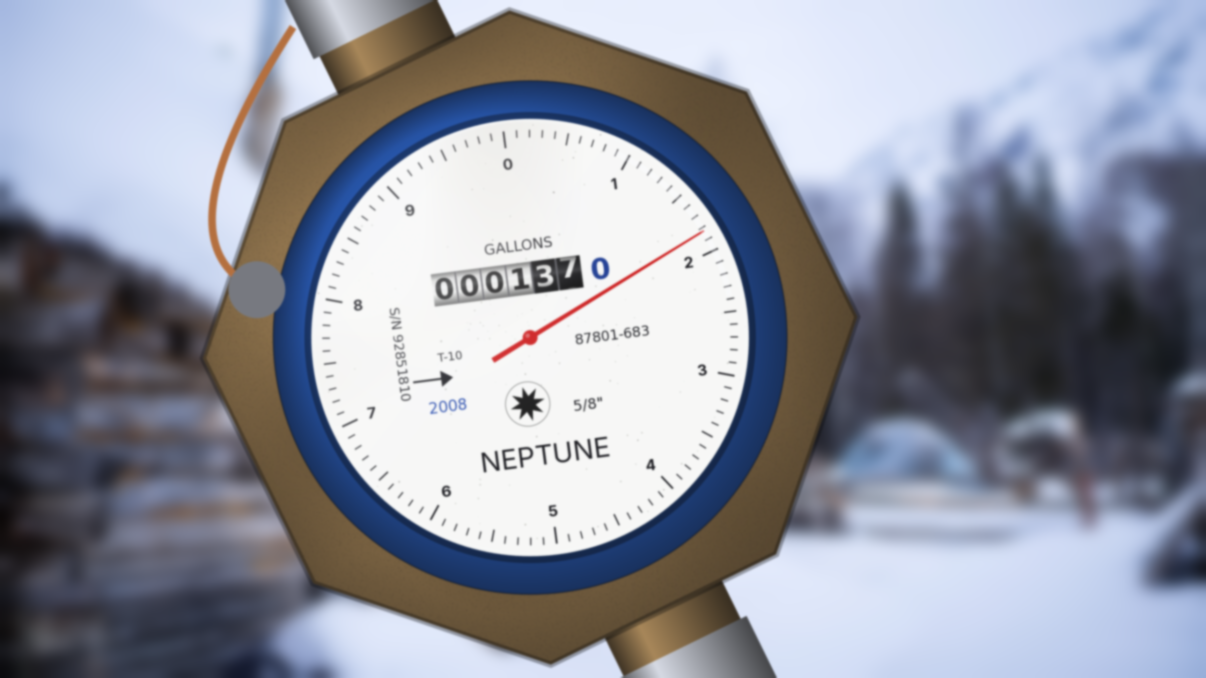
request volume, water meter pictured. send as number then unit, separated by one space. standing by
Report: 1371.8 gal
